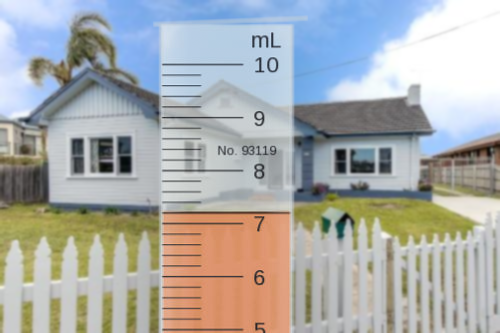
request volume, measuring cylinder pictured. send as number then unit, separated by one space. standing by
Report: 7.2 mL
